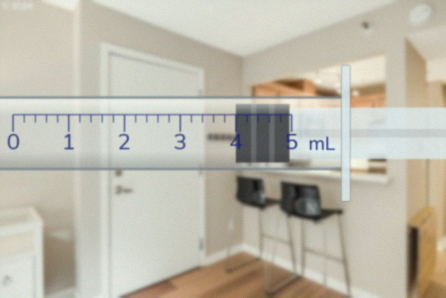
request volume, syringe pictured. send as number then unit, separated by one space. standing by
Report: 4 mL
